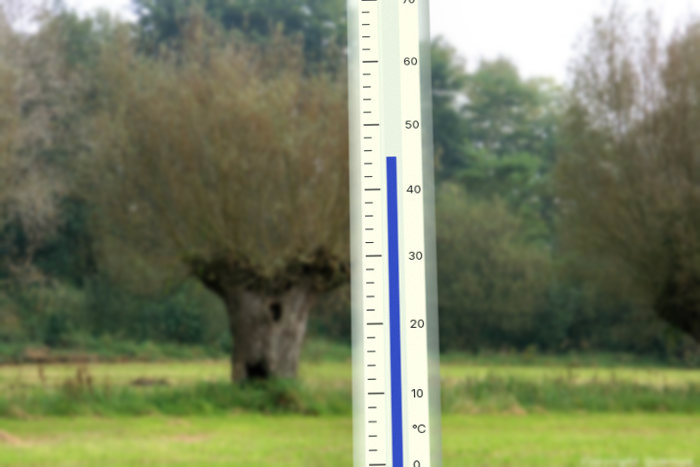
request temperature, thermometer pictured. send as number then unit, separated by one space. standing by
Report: 45 °C
